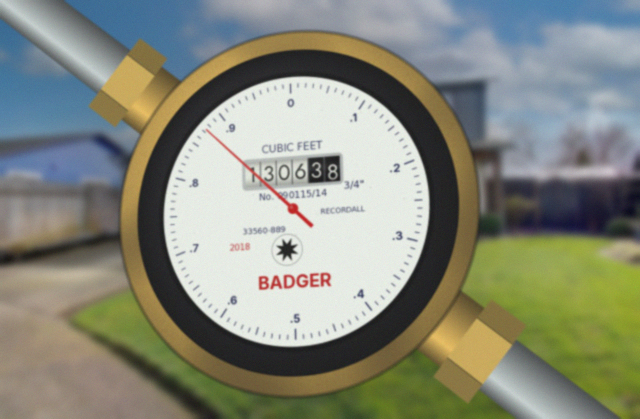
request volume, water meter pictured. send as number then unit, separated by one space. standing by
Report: 130637.87 ft³
